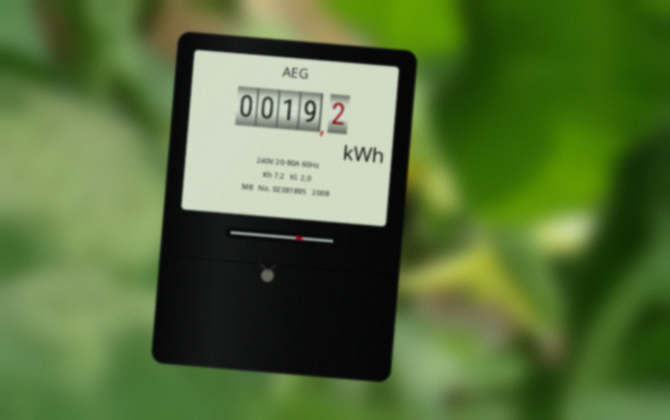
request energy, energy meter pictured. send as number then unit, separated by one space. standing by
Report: 19.2 kWh
